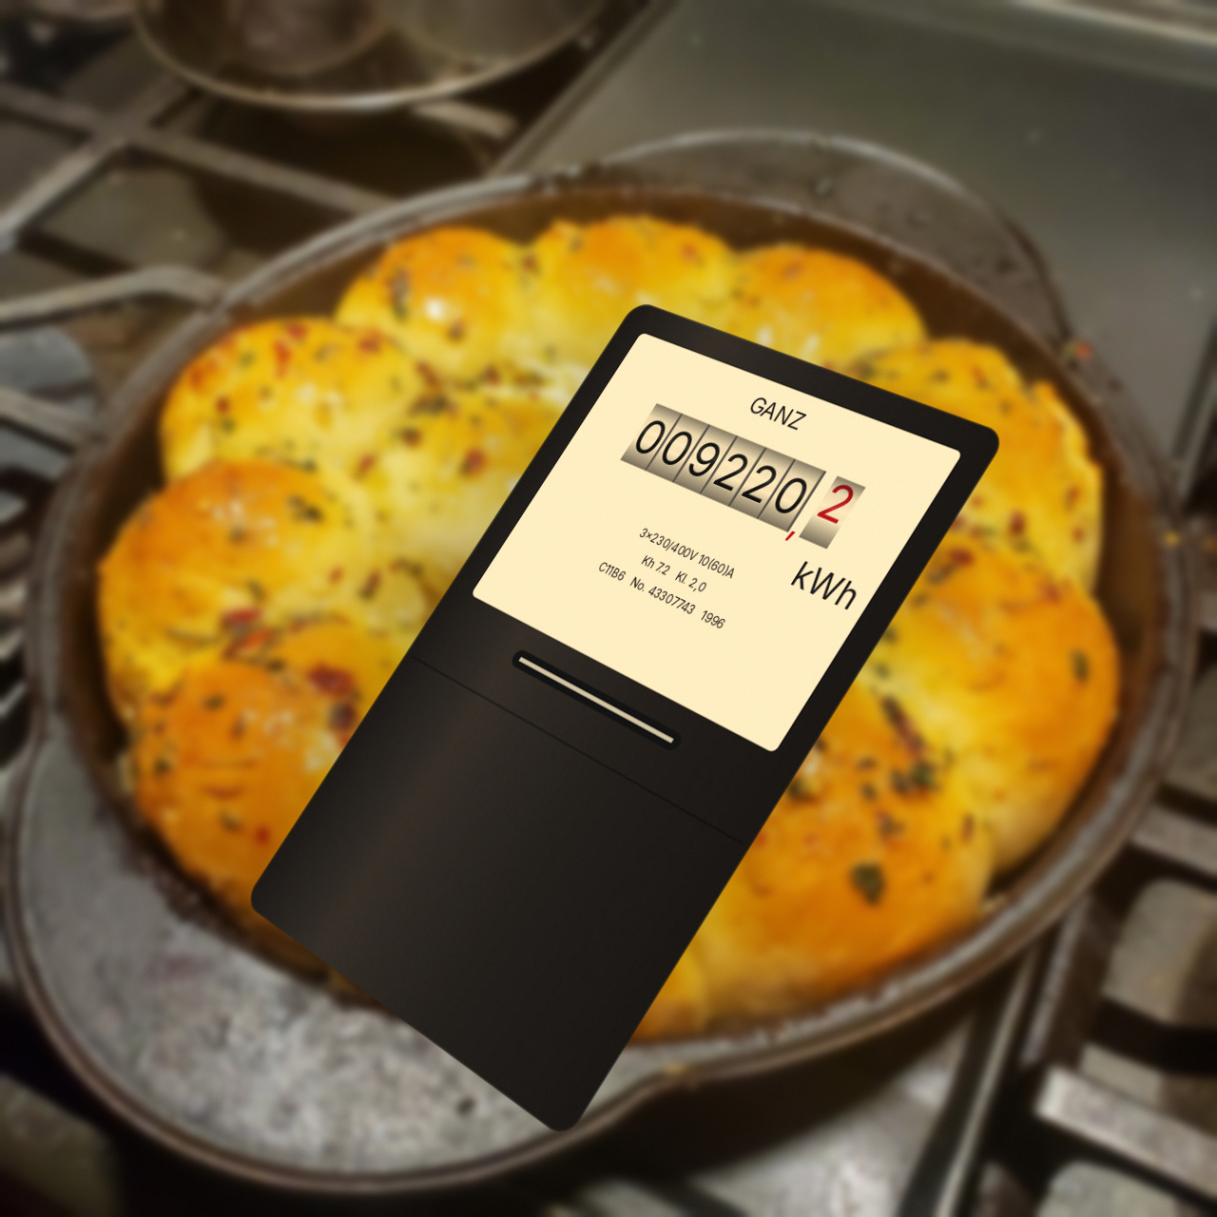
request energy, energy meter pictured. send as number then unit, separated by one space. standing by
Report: 9220.2 kWh
